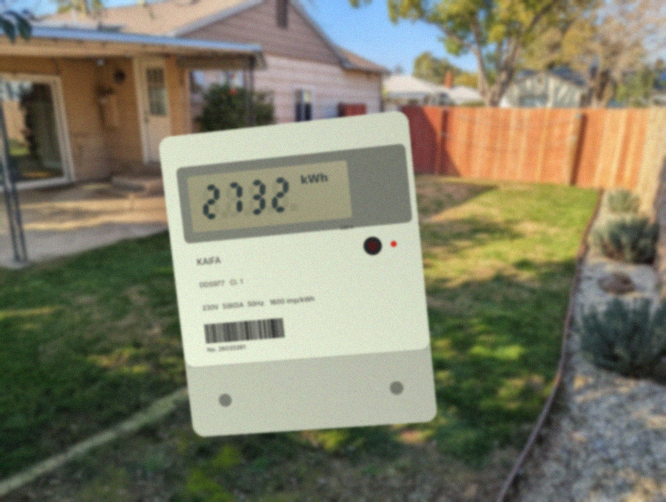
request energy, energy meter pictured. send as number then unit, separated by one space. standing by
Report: 2732 kWh
